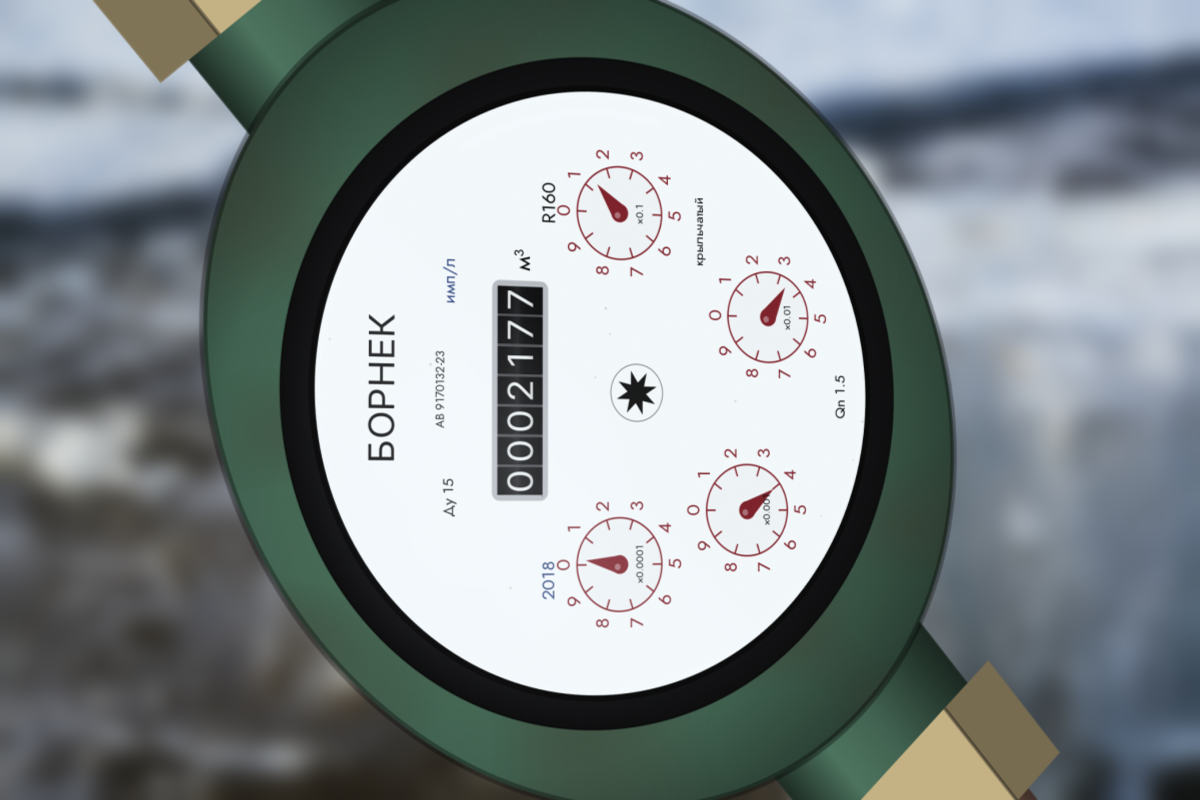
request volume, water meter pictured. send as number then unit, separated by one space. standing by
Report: 2177.1340 m³
